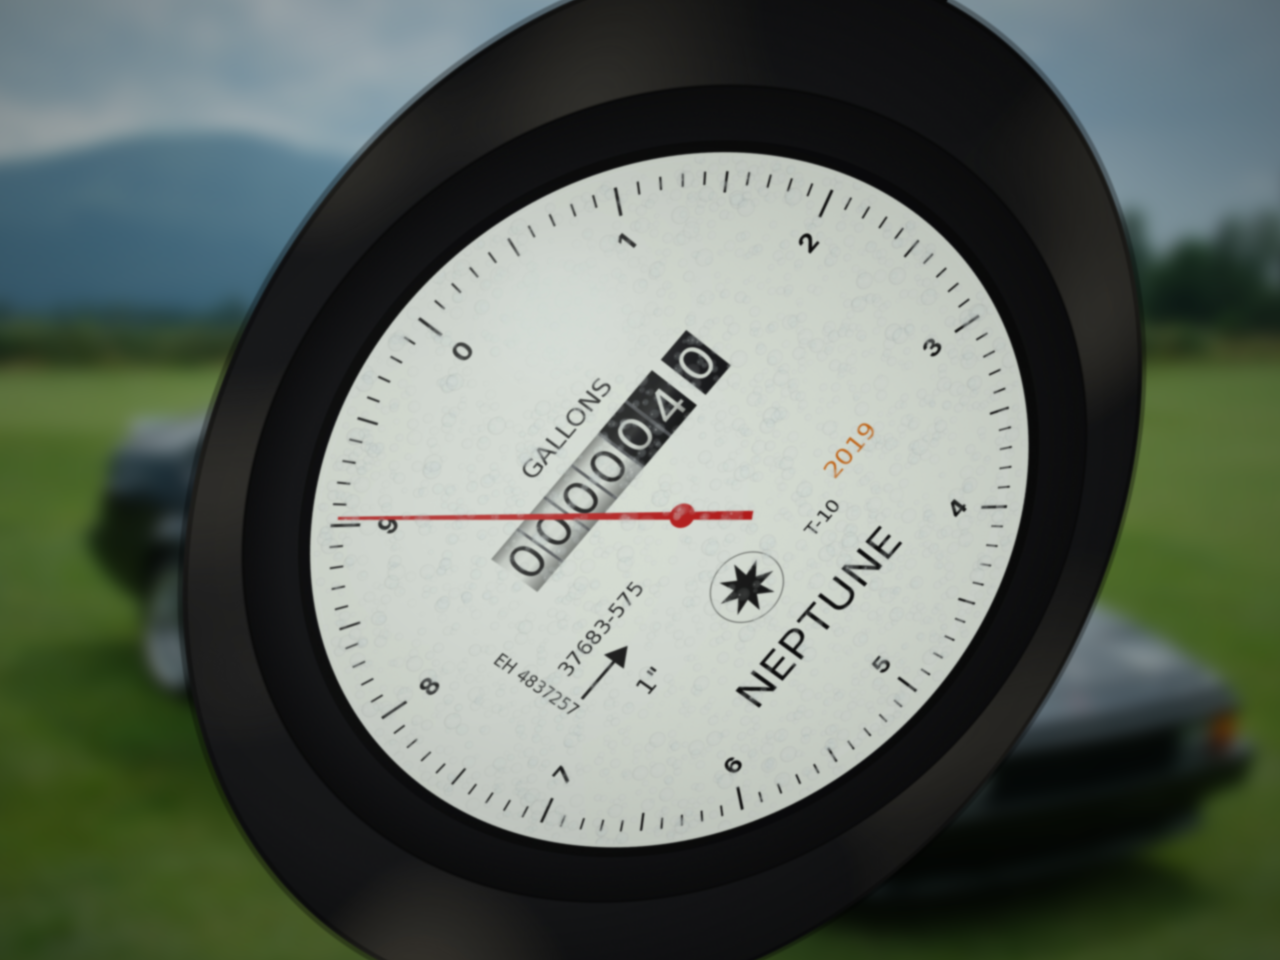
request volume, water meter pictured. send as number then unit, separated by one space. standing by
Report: 39.0 gal
